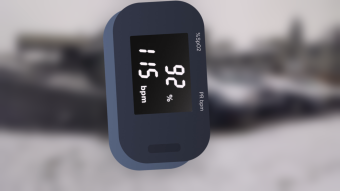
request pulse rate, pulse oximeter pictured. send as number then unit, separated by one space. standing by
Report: 115 bpm
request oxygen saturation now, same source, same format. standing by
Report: 92 %
